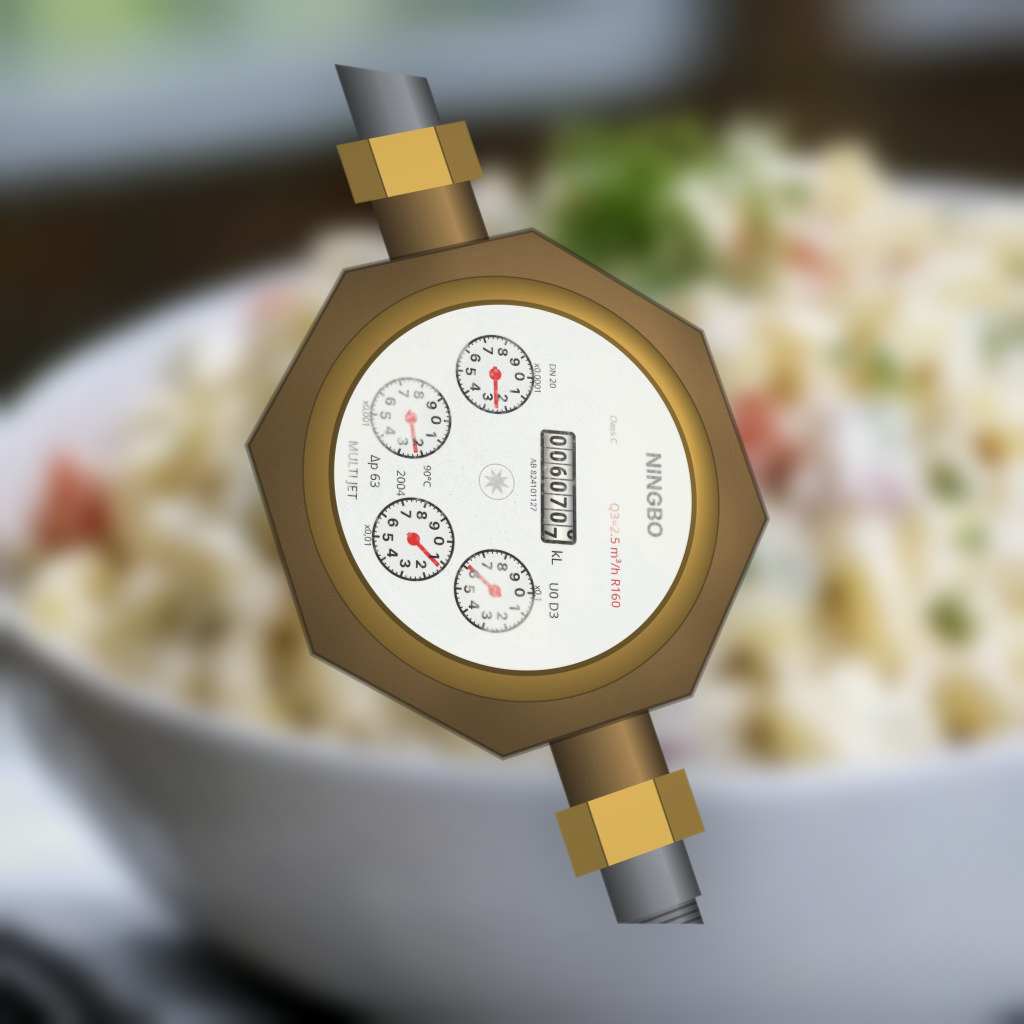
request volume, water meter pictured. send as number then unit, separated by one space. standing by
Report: 60706.6122 kL
